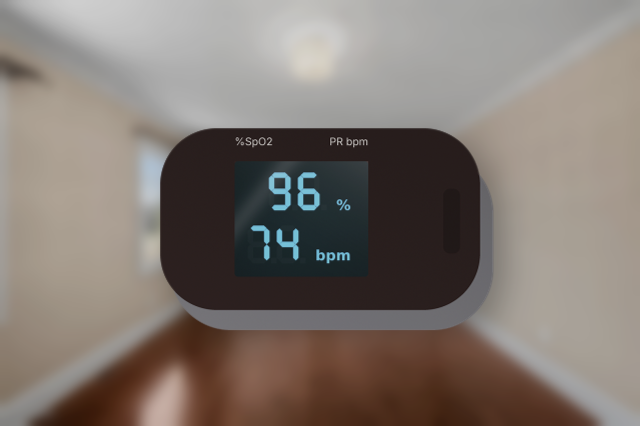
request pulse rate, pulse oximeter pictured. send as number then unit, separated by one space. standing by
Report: 74 bpm
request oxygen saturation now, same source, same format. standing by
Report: 96 %
